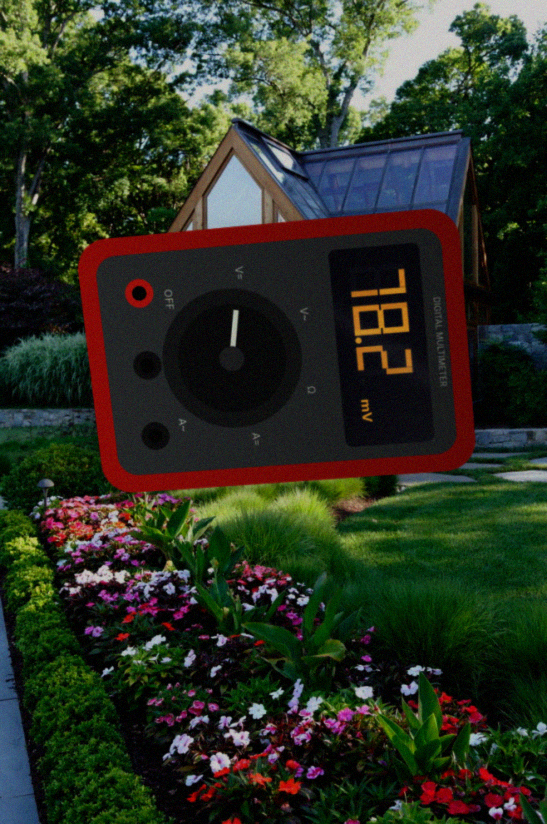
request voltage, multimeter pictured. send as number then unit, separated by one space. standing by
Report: 78.2 mV
